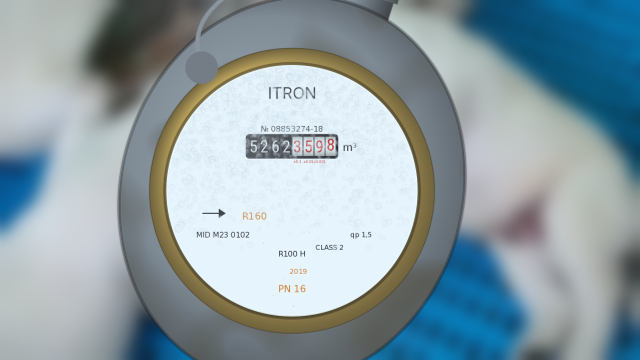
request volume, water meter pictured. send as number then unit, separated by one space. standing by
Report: 5262.3598 m³
